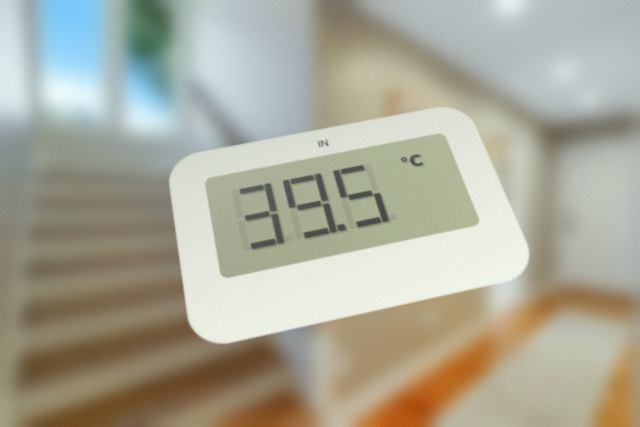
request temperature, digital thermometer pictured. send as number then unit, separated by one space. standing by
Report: 39.5 °C
